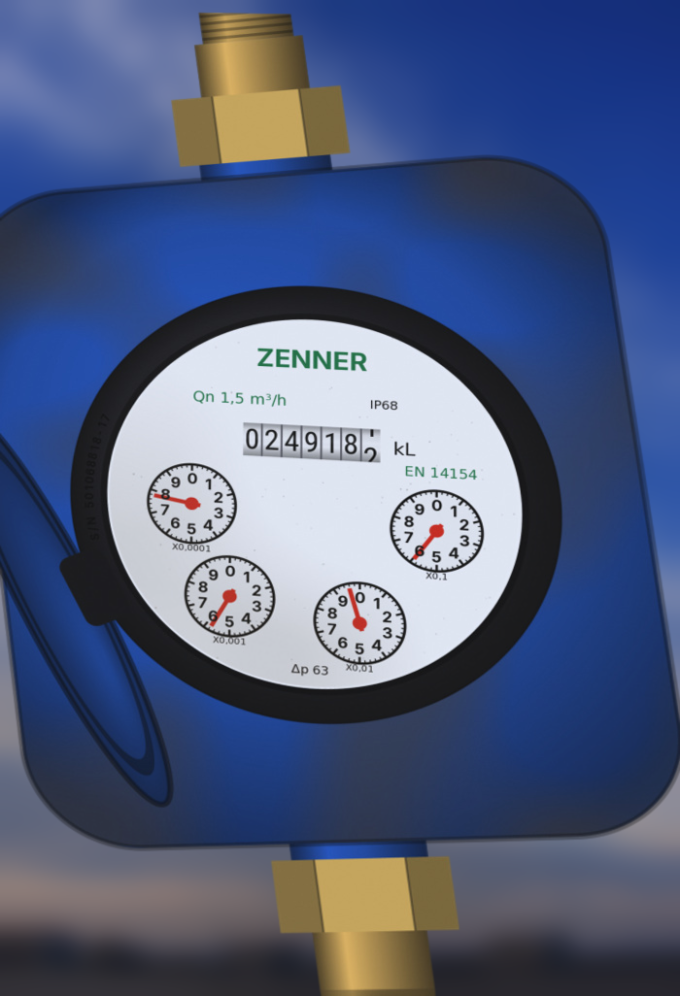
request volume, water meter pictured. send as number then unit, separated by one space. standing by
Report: 249181.5957 kL
